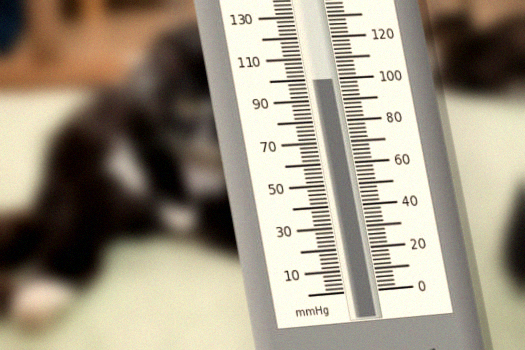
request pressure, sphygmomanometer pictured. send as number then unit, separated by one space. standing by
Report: 100 mmHg
